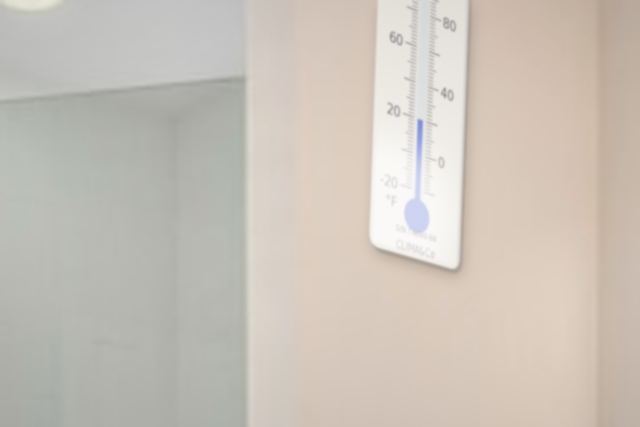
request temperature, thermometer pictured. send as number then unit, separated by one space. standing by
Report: 20 °F
